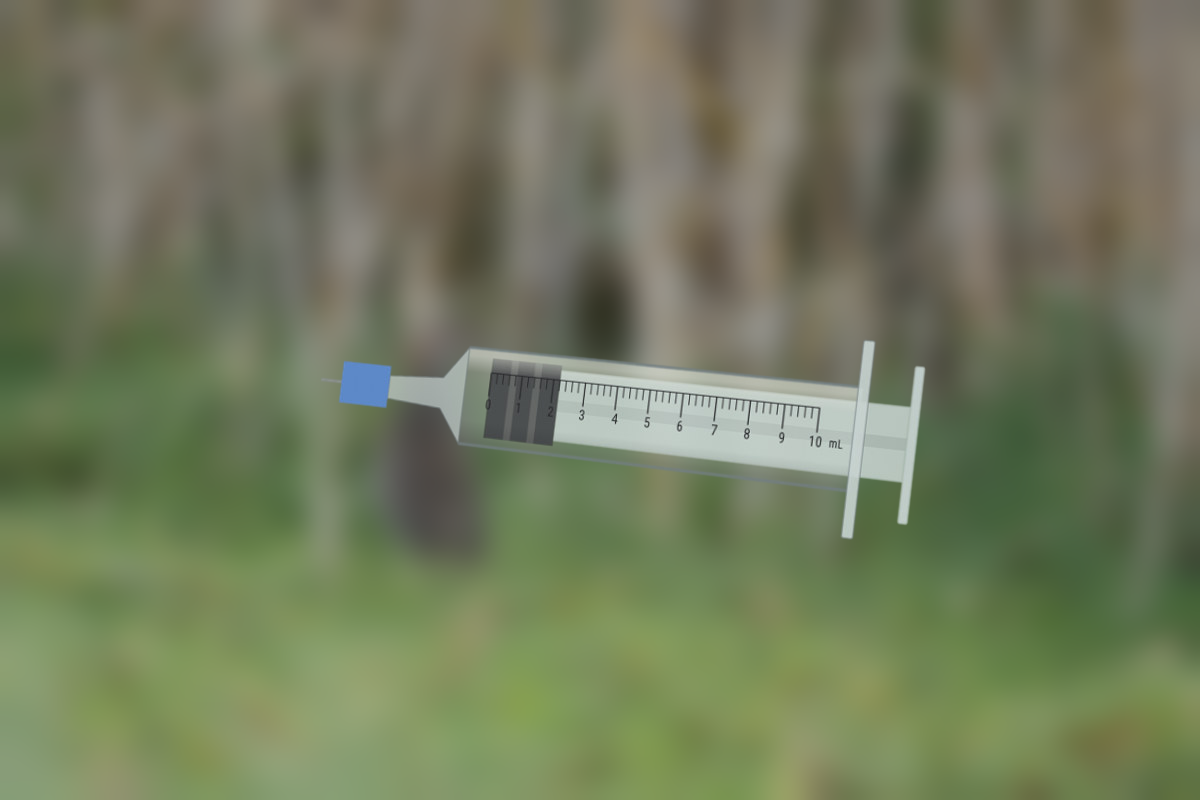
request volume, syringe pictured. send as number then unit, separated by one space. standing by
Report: 0 mL
